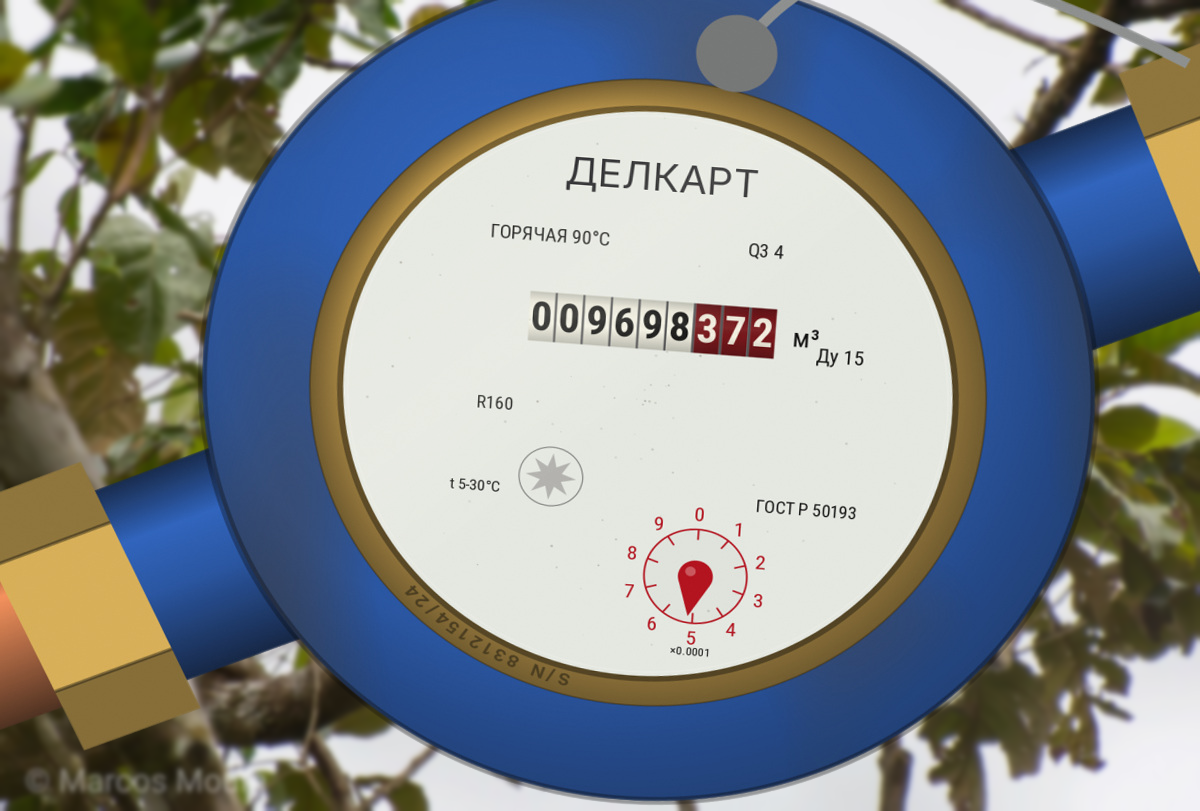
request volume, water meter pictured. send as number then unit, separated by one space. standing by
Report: 9698.3725 m³
